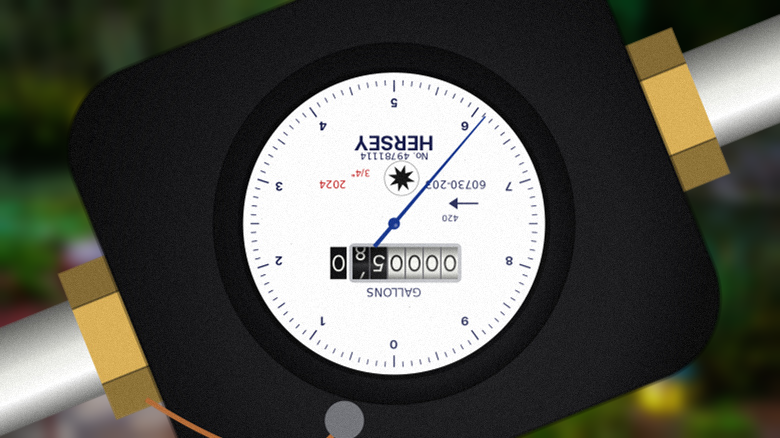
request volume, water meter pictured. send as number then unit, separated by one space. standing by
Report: 576.1 gal
